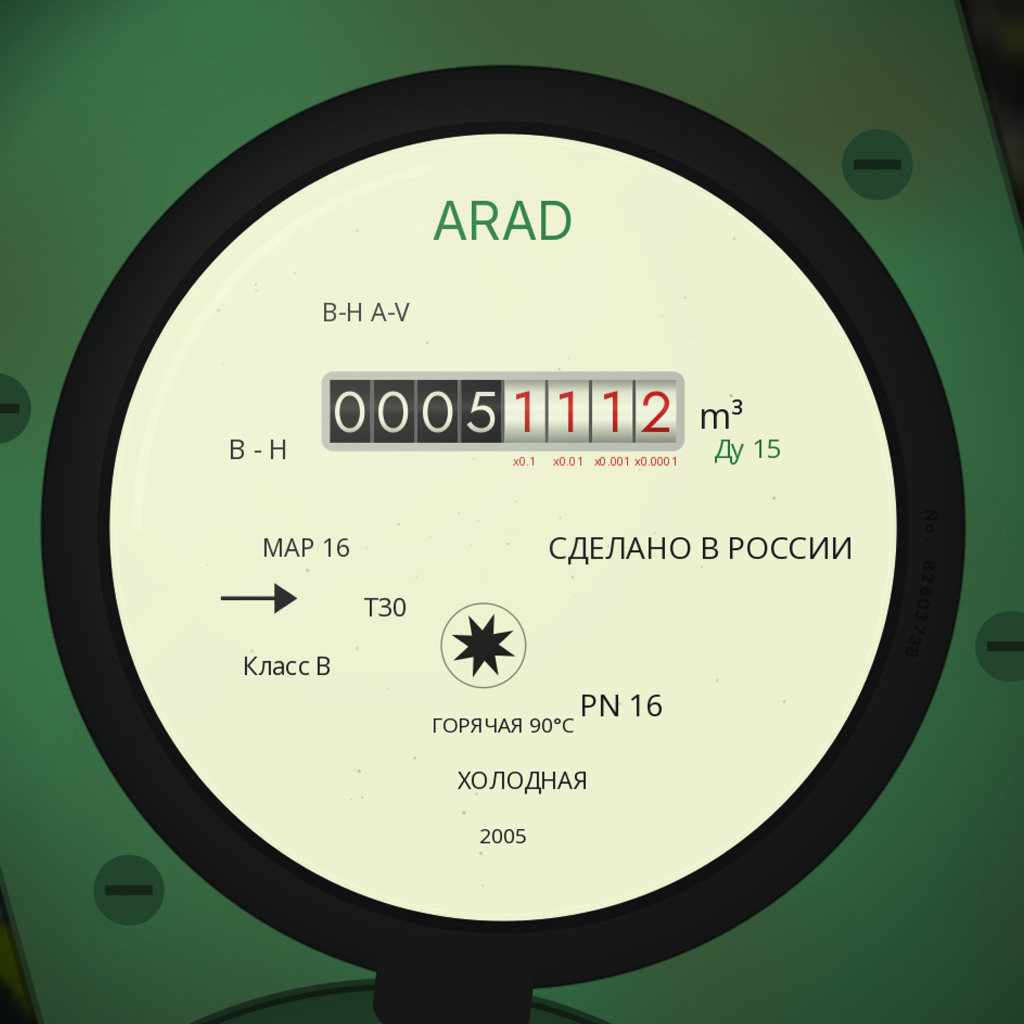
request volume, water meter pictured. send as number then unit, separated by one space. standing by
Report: 5.1112 m³
